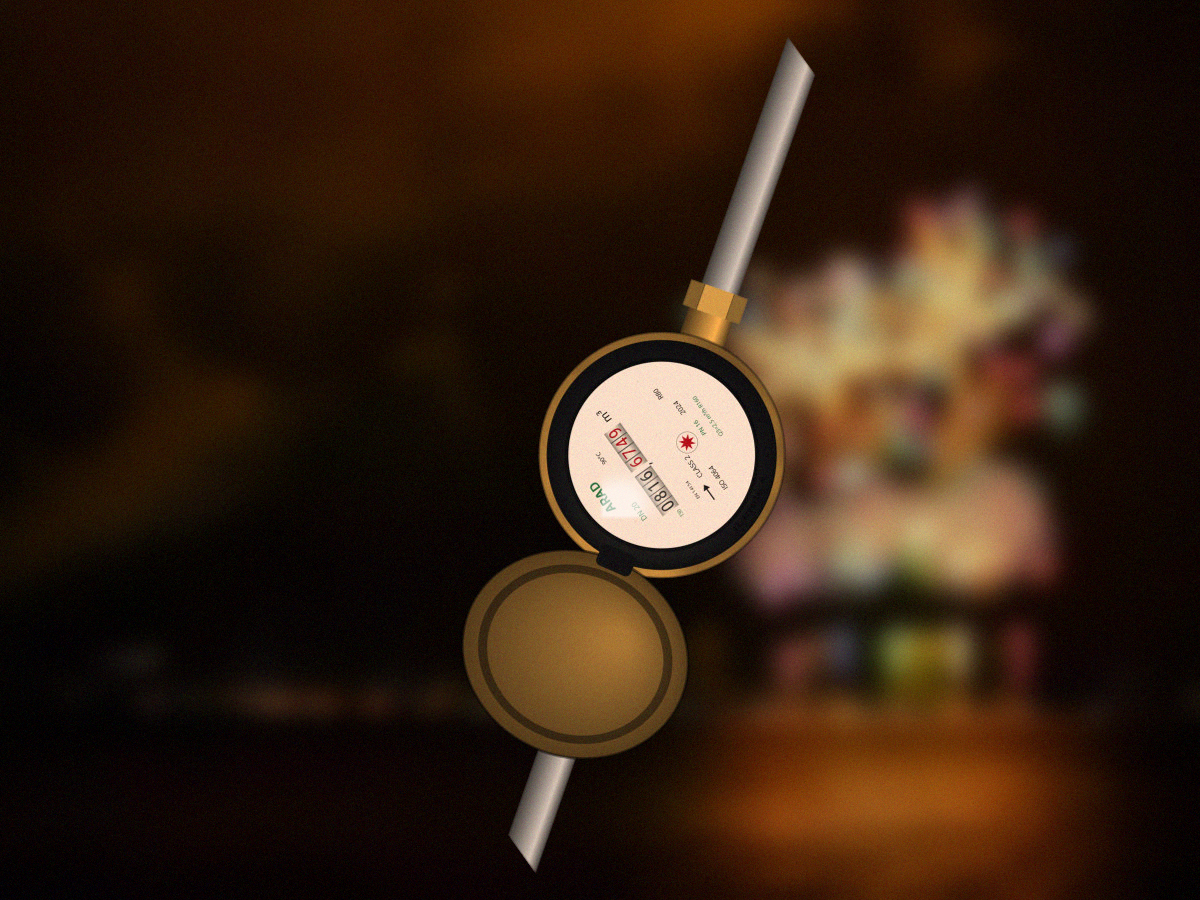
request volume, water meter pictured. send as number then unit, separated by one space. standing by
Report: 816.6749 m³
